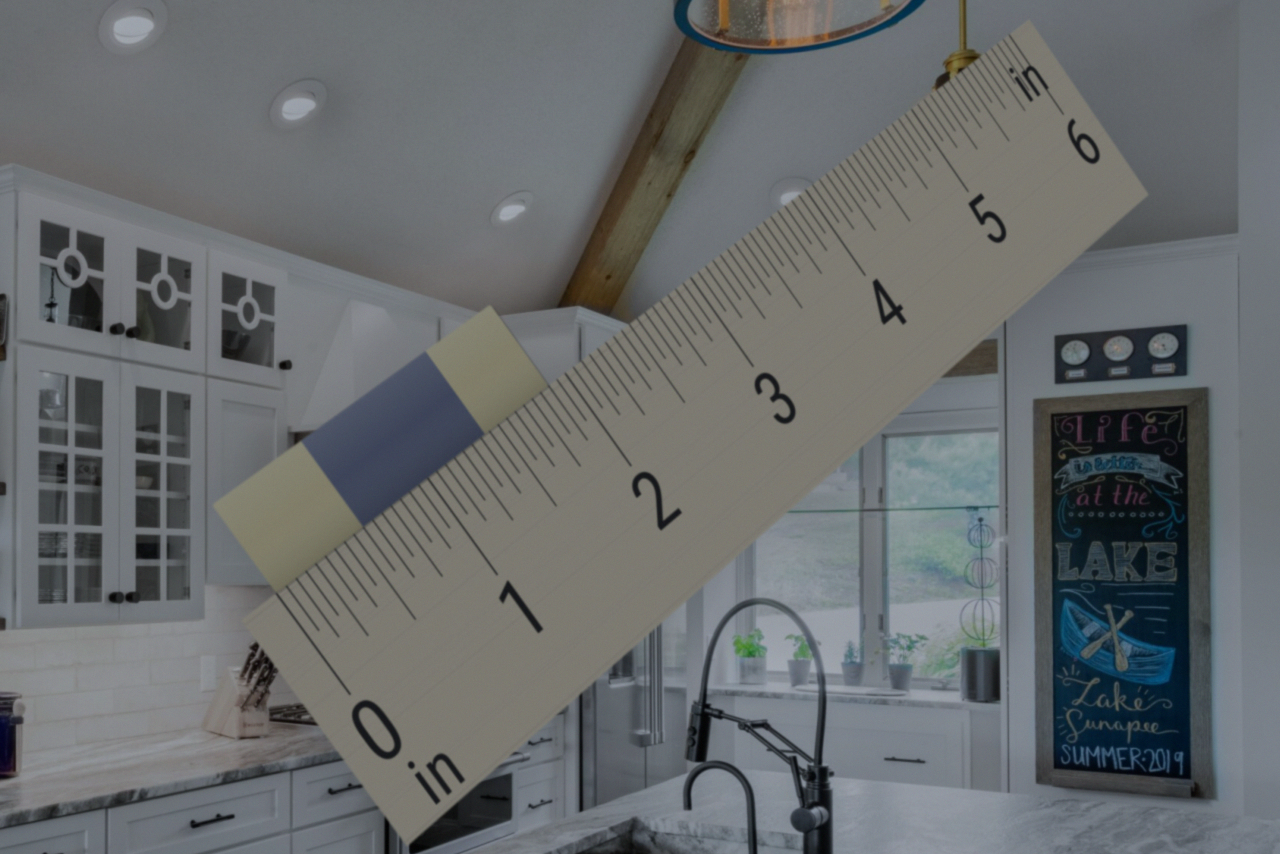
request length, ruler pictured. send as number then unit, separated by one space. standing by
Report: 1.875 in
